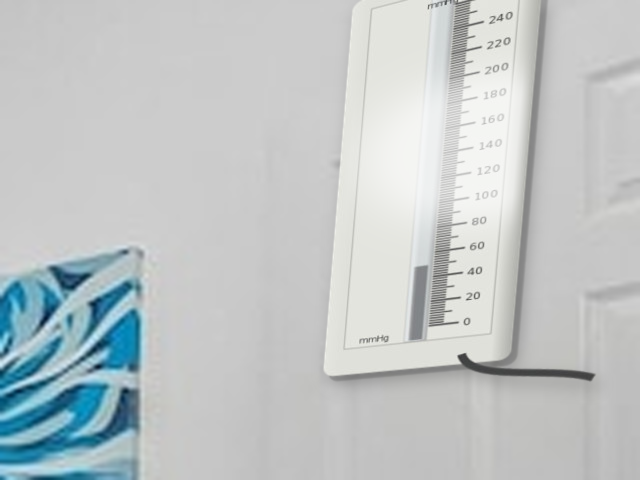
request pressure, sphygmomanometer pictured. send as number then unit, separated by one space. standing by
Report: 50 mmHg
